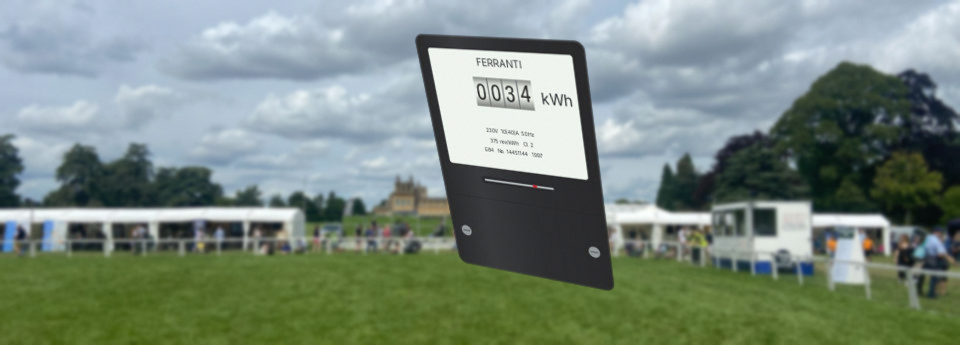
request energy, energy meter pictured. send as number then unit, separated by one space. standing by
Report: 34 kWh
